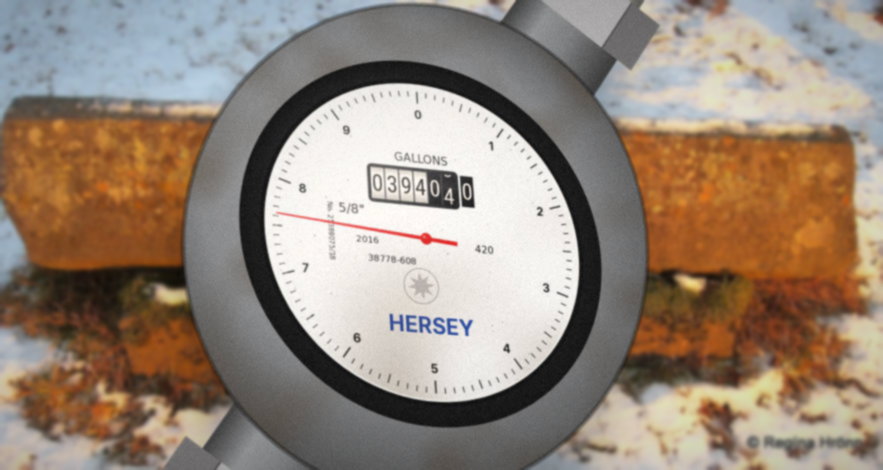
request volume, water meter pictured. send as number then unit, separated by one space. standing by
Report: 394037.6 gal
